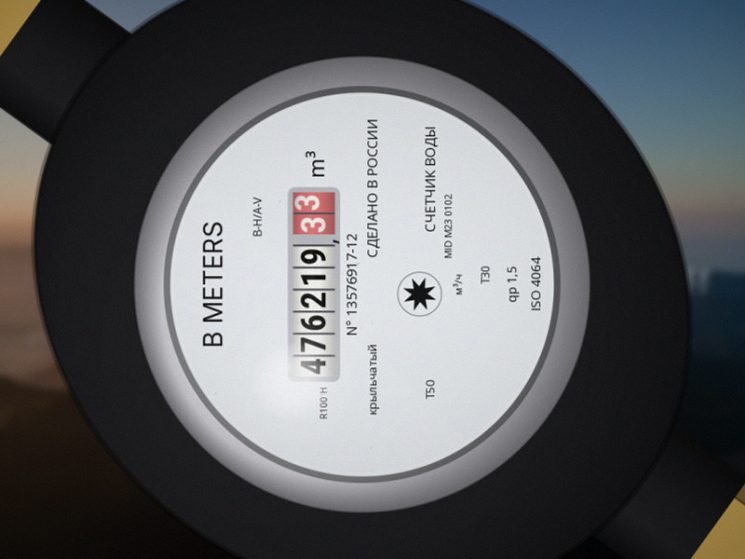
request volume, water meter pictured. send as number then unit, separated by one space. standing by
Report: 476219.33 m³
